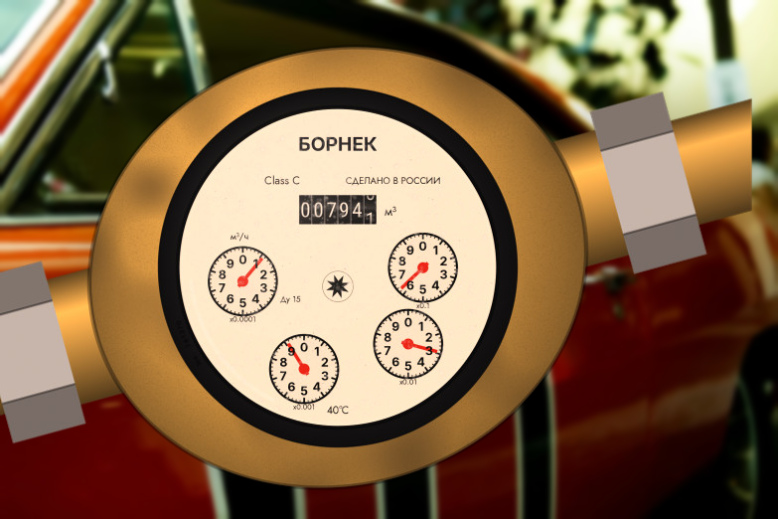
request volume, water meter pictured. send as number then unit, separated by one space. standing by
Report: 7940.6291 m³
